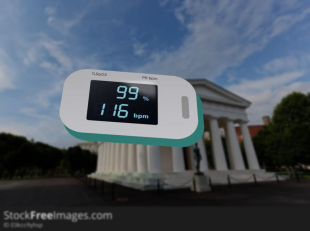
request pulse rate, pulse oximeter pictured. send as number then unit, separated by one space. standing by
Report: 116 bpm
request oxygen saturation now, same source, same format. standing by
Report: 99 %
